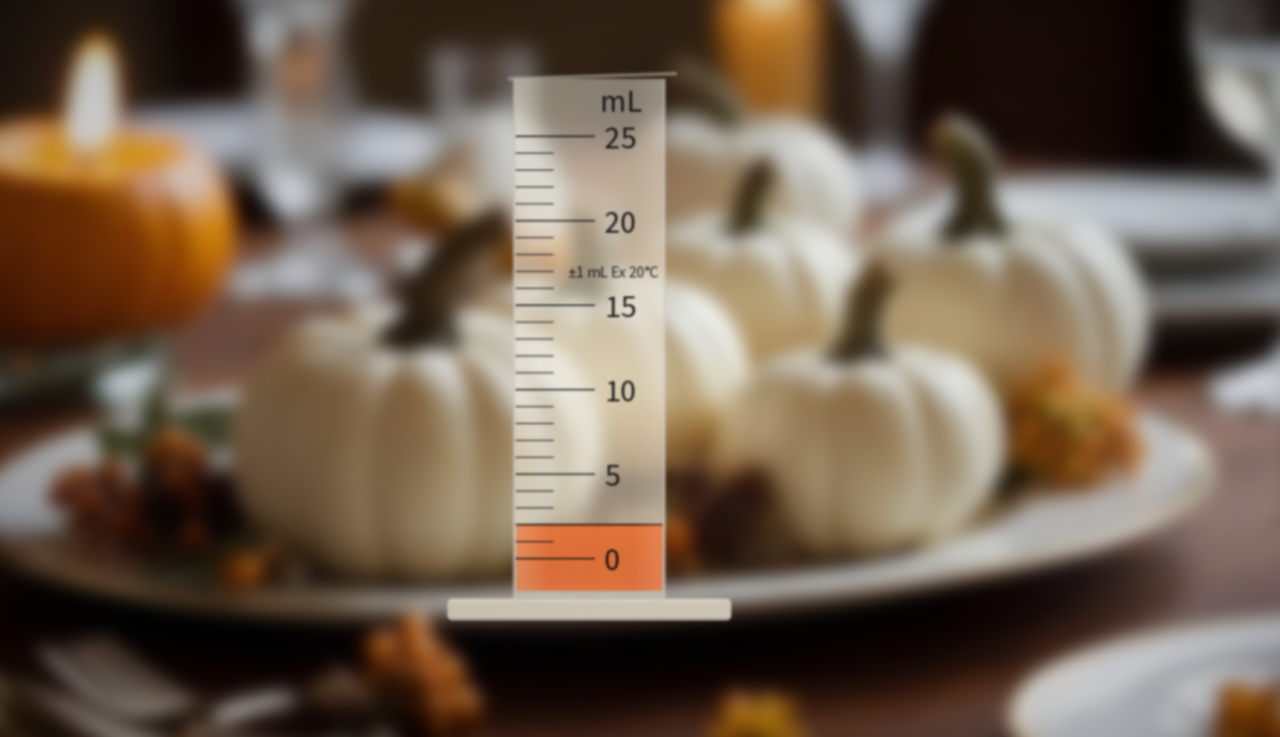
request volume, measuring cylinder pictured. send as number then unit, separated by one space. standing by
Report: 2 mL
